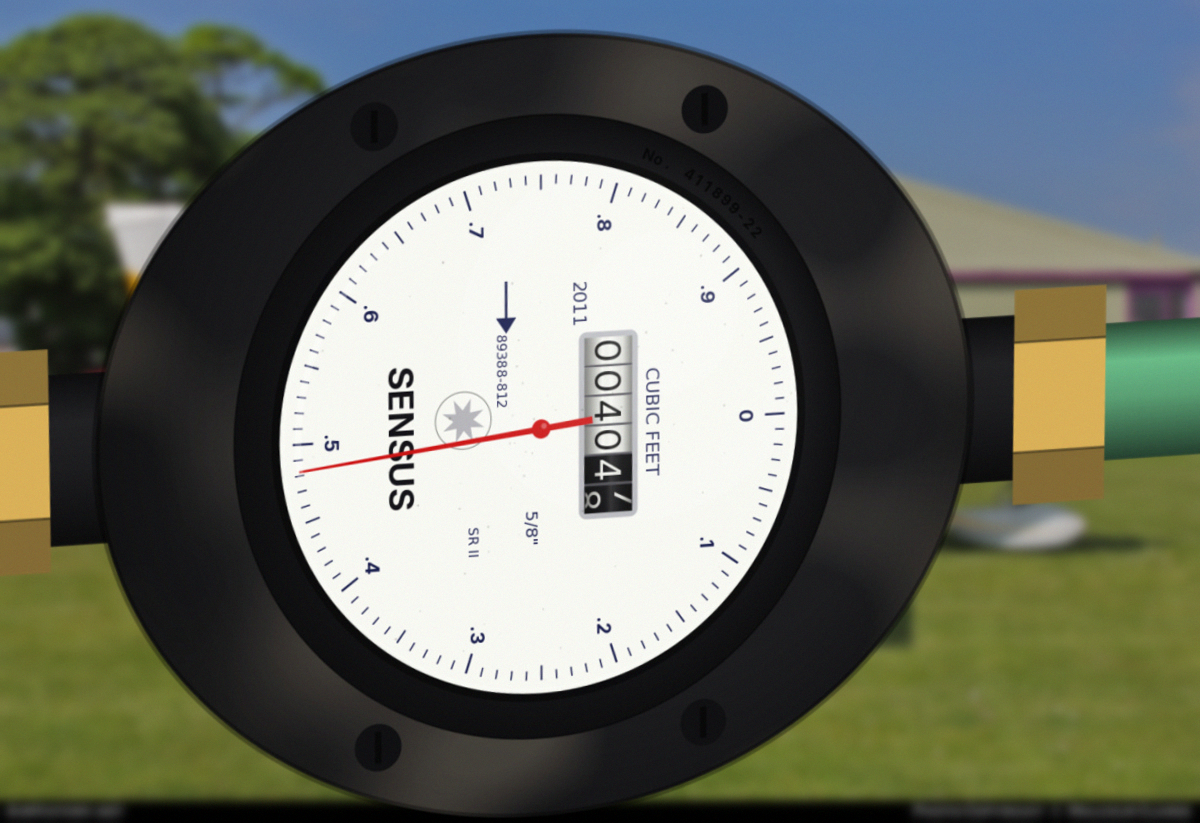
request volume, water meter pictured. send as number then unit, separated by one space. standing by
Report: 4047.48 ft³
